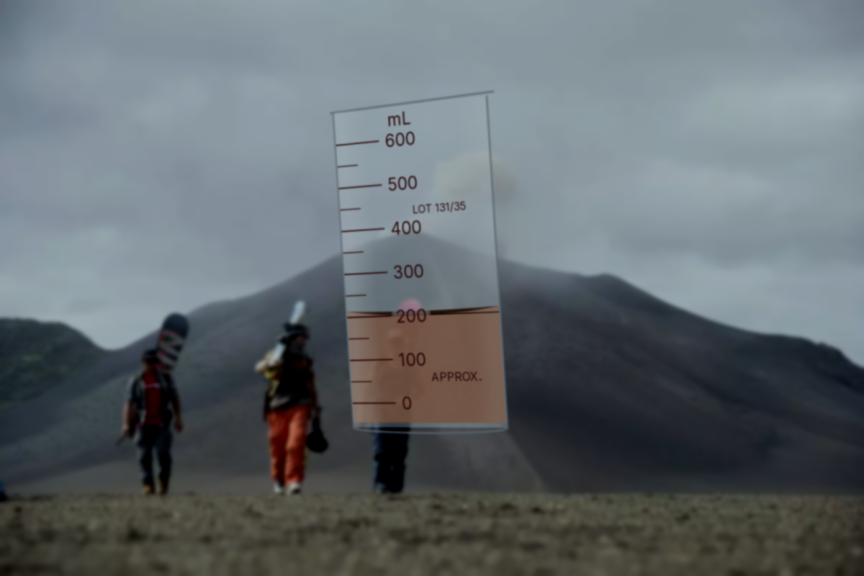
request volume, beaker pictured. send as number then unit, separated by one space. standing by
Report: 200 mL
